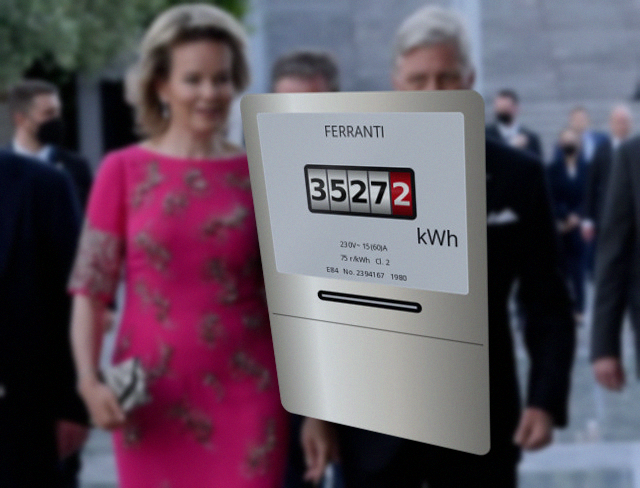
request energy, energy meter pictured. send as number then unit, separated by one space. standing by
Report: 3527.2 kWh
